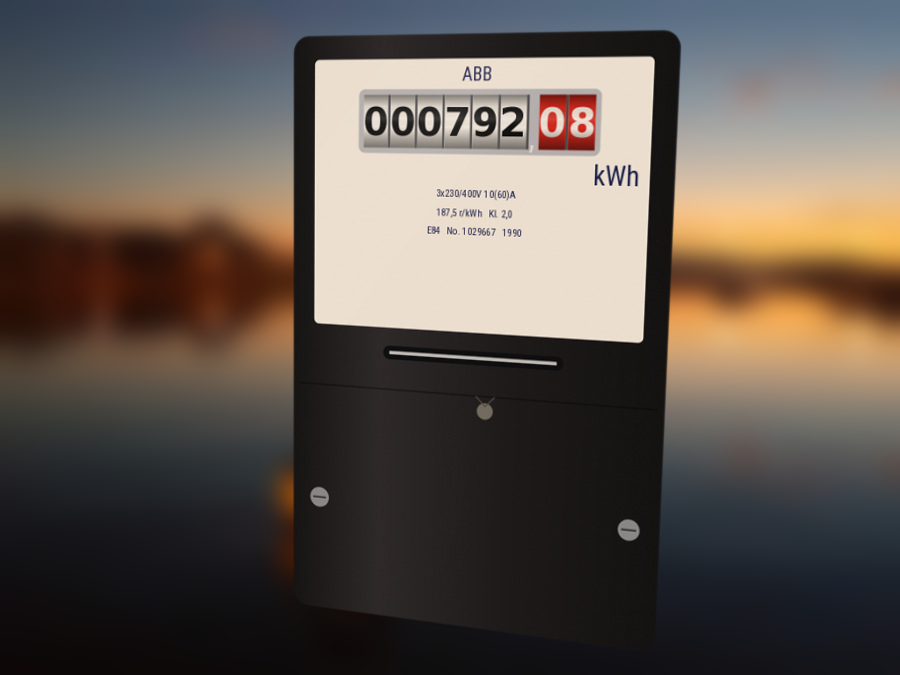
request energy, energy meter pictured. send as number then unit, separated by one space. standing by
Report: 792.08 kWh
